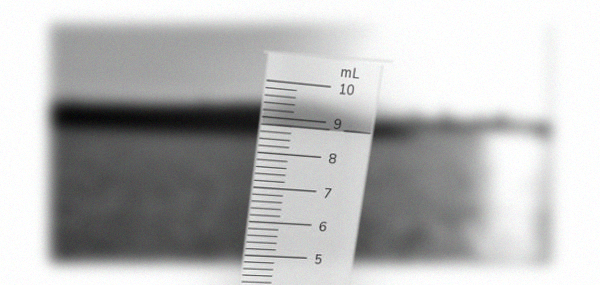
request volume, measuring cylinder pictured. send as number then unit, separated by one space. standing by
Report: 8.8 mL
